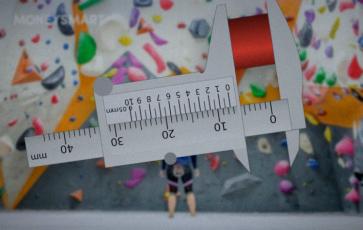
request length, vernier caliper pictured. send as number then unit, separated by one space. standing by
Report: 7.6 mm
